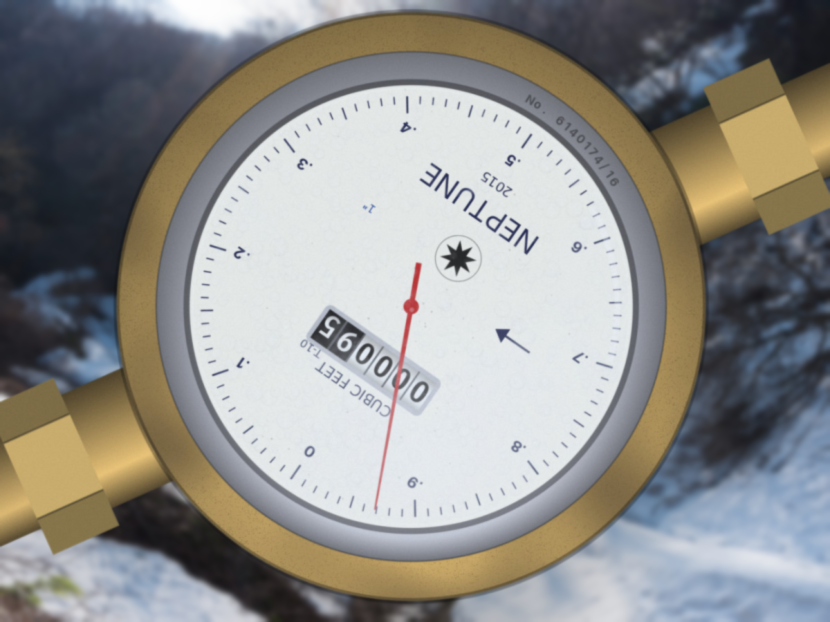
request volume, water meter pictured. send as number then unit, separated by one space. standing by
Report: 94.93 ft³
